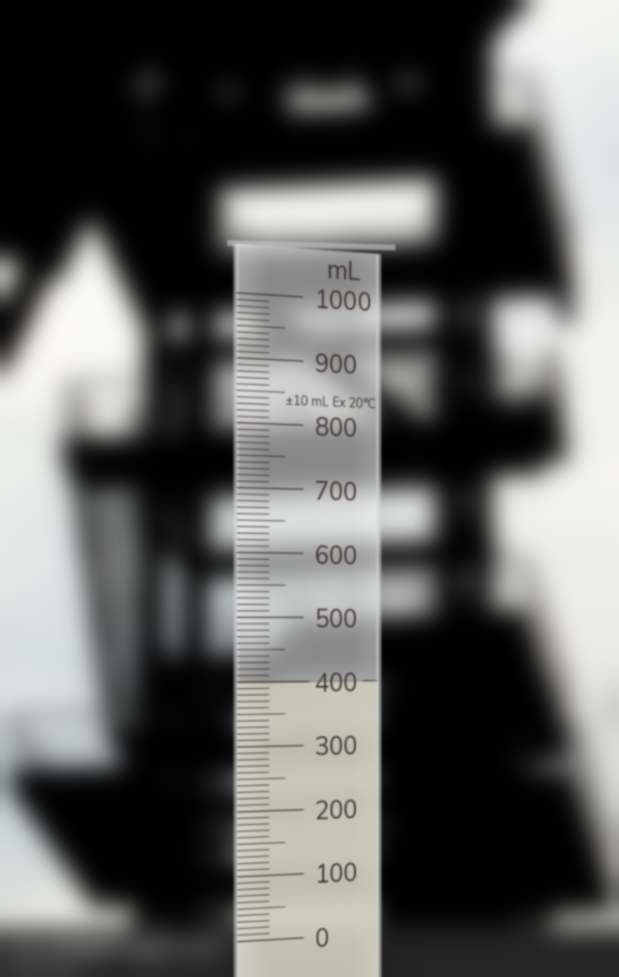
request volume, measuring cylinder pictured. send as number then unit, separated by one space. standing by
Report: 400 mL
